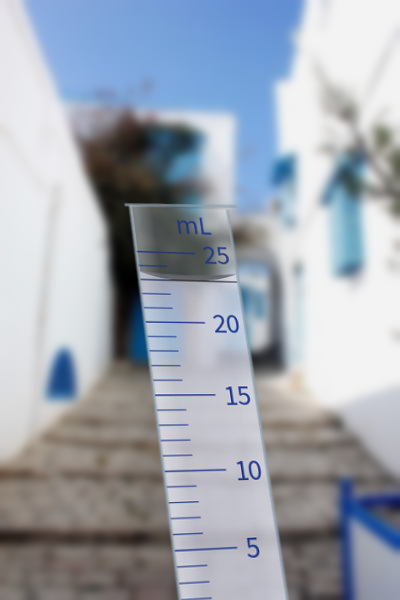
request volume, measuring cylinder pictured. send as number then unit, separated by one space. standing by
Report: 23 mL
